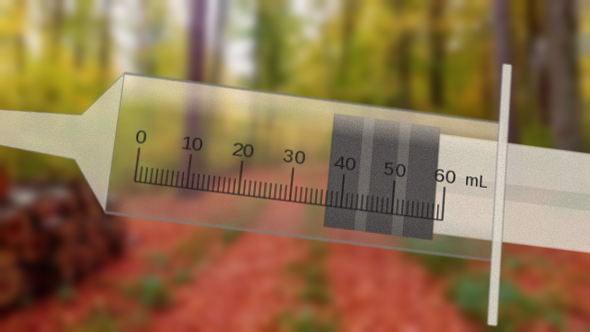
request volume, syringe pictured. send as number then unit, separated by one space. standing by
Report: 37 mL
